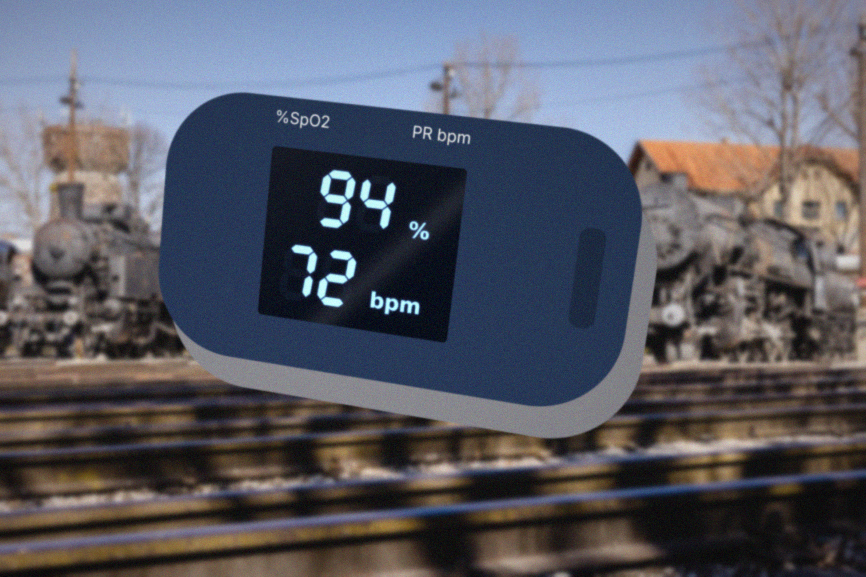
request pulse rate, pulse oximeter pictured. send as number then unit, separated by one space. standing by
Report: 72 bpm
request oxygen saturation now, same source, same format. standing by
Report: 94 %
